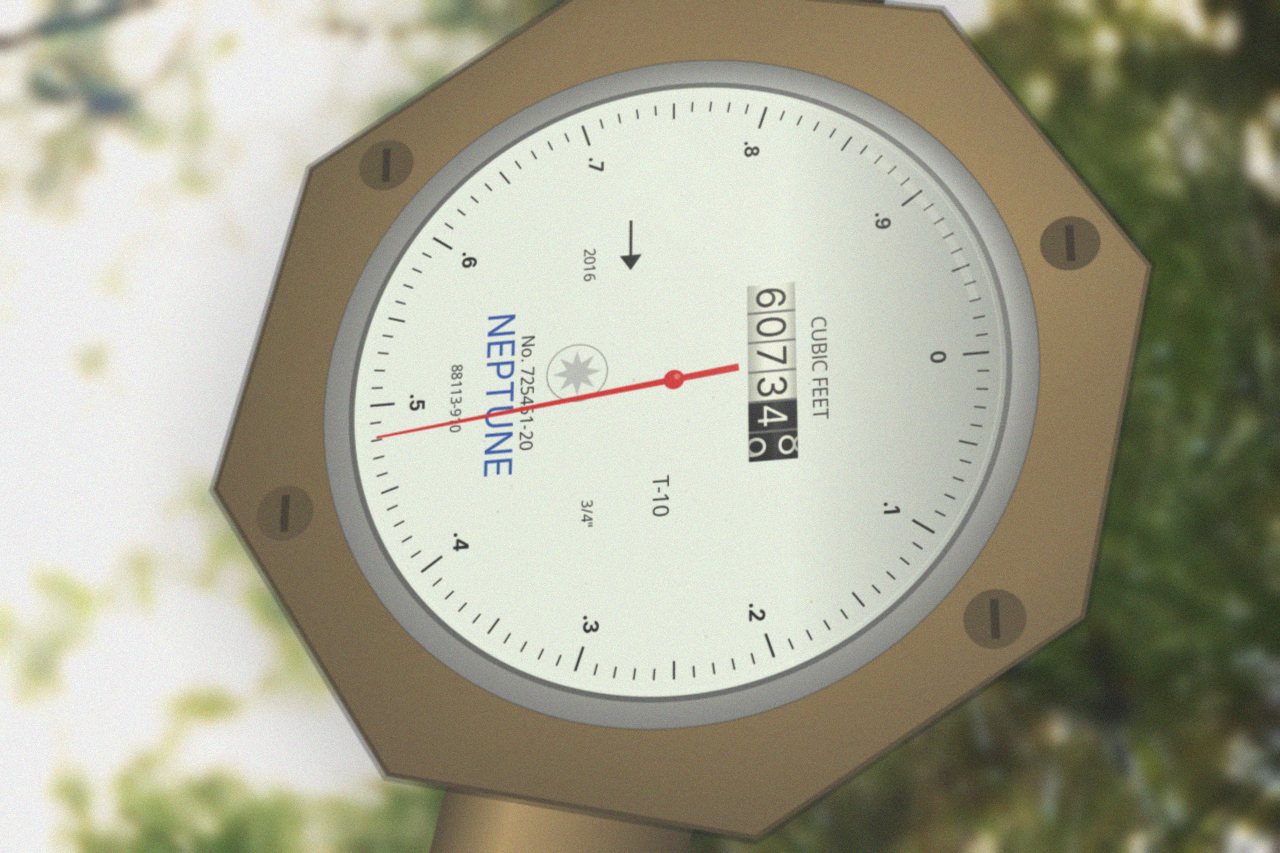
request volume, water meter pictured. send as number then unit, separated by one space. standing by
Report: 607348.48 ft³
